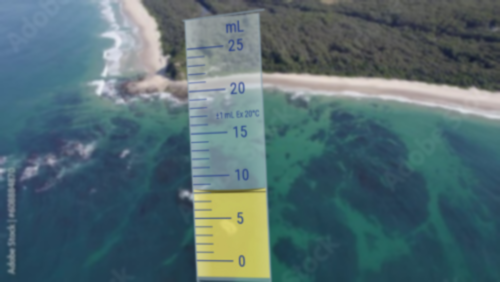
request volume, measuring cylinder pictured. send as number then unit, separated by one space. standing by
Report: 8 mL
